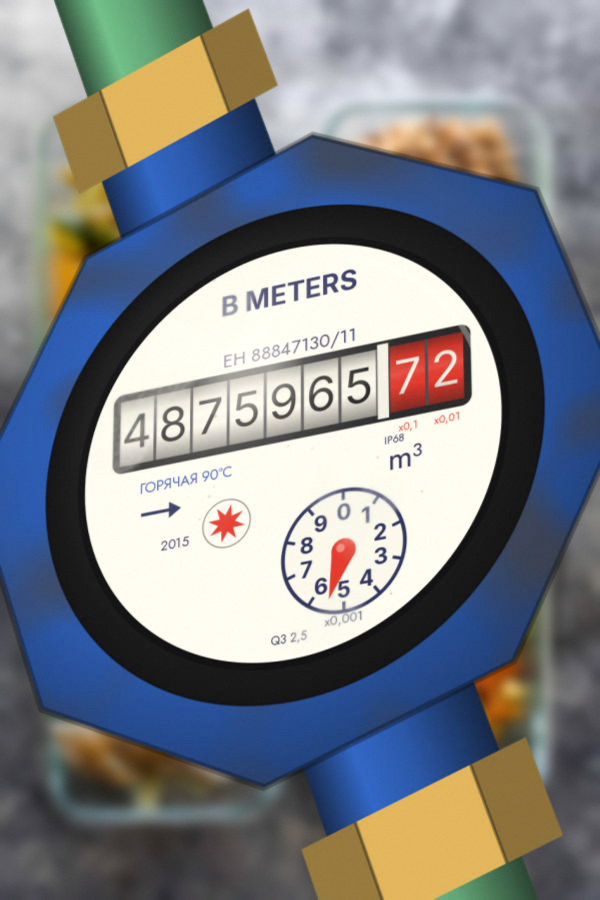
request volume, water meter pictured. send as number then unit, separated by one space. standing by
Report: 4875965.725 m³
